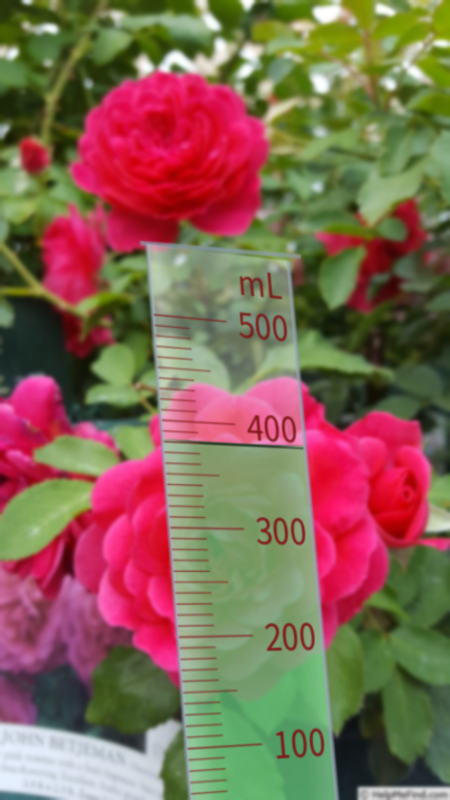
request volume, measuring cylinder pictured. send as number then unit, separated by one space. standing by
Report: 380 mL
